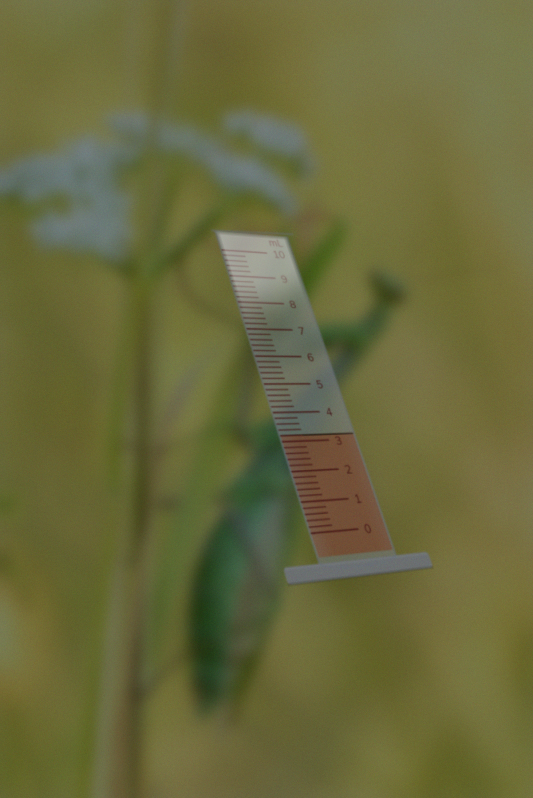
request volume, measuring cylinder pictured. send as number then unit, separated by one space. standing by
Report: 3.2 mL
